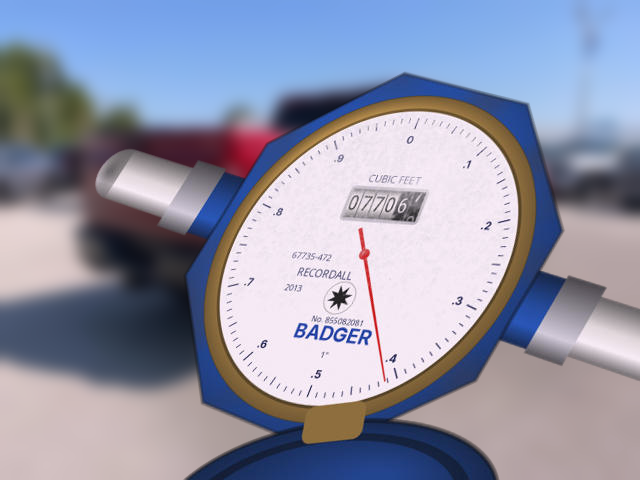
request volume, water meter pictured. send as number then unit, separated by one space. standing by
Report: 77067.41 ft³
